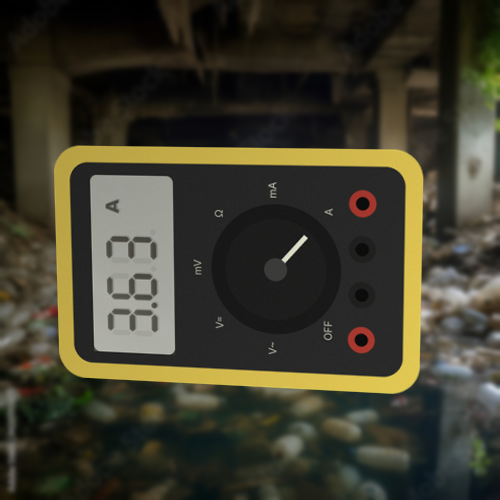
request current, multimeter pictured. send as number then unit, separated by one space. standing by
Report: 3.63 A
